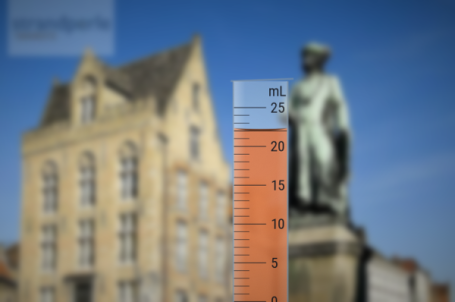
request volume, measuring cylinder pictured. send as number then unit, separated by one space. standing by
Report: 22 mL
